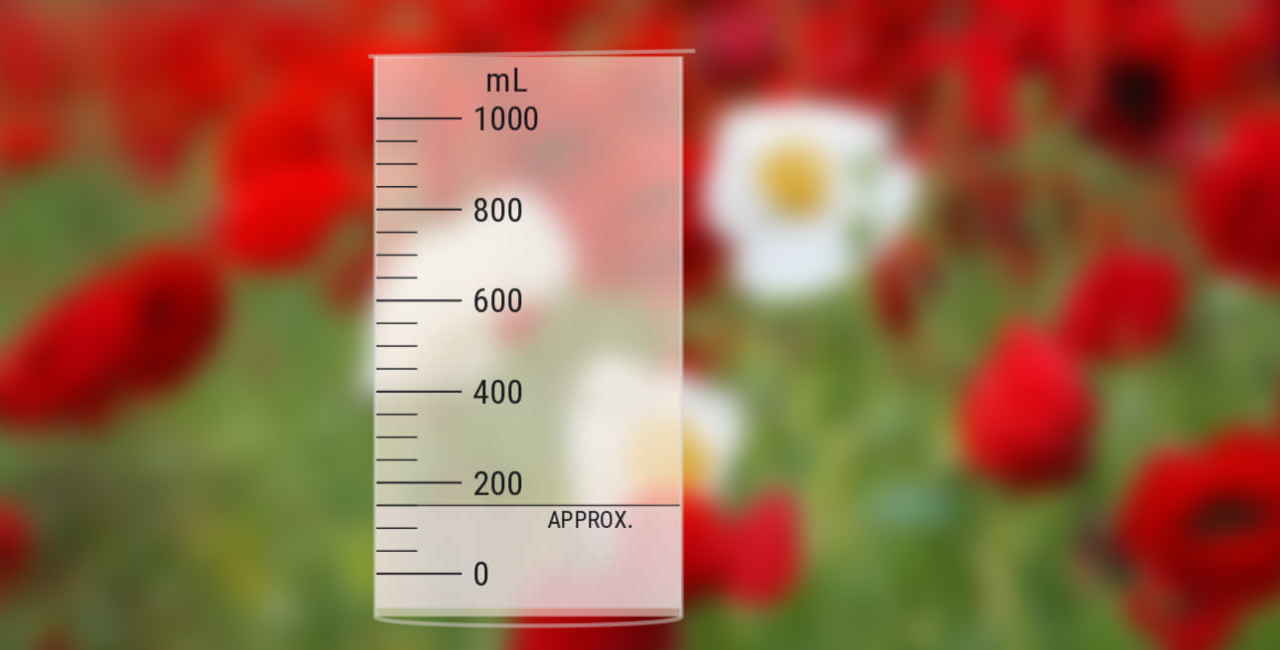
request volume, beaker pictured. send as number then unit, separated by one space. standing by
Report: 150 mL
